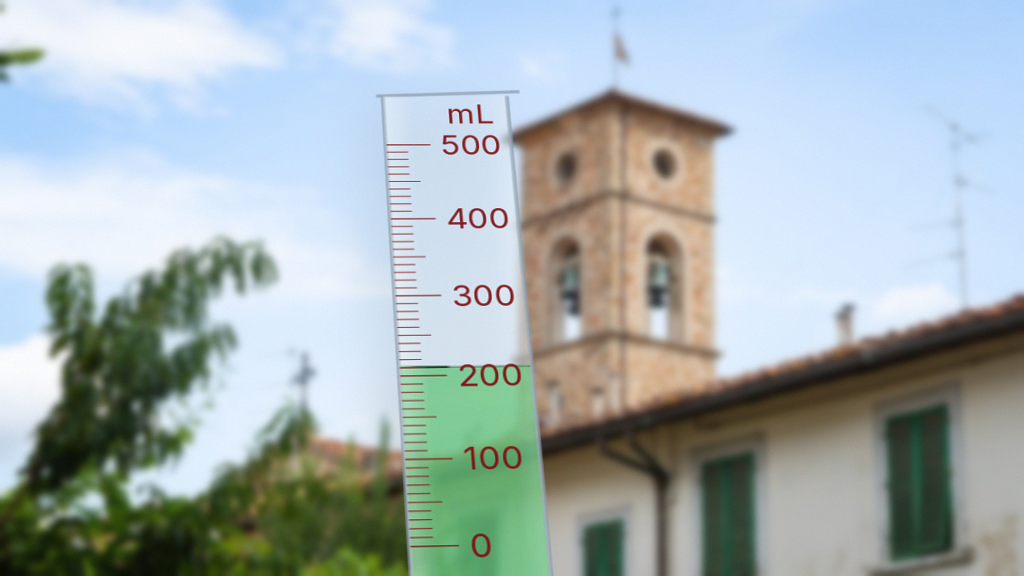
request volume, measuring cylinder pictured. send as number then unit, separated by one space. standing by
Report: 210 mL
